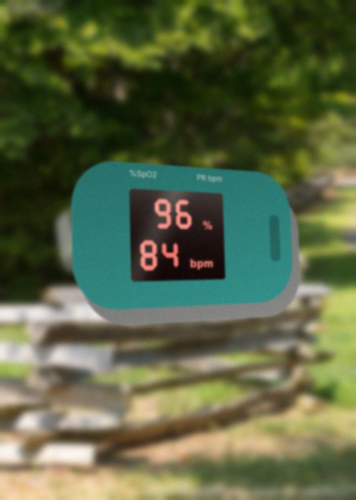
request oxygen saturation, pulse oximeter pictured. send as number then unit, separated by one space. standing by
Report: 96 %
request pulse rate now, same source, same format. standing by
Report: 84 bpm
